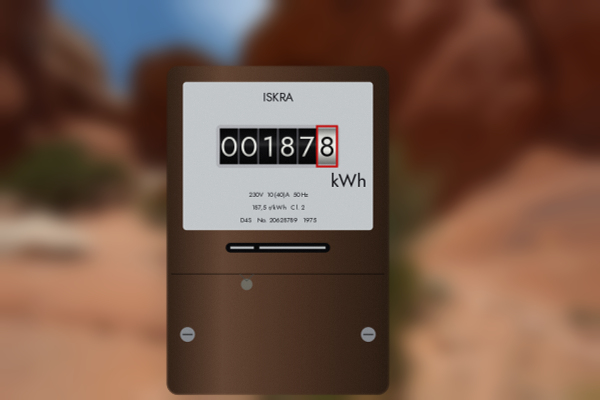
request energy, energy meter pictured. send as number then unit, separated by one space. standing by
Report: 187.8 kWh
